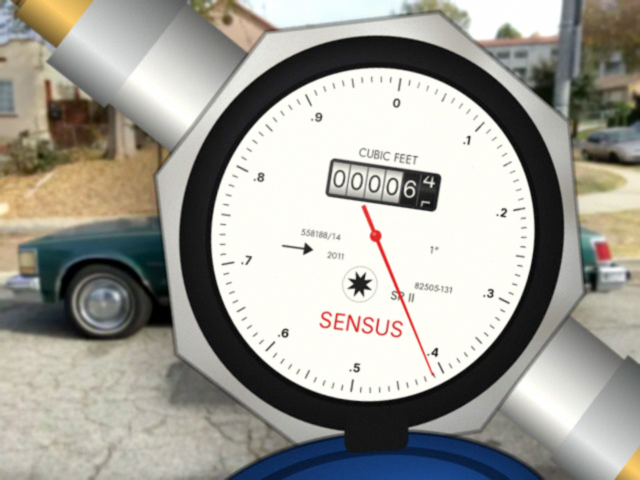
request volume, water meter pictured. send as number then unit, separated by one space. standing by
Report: 64.41 ft³
